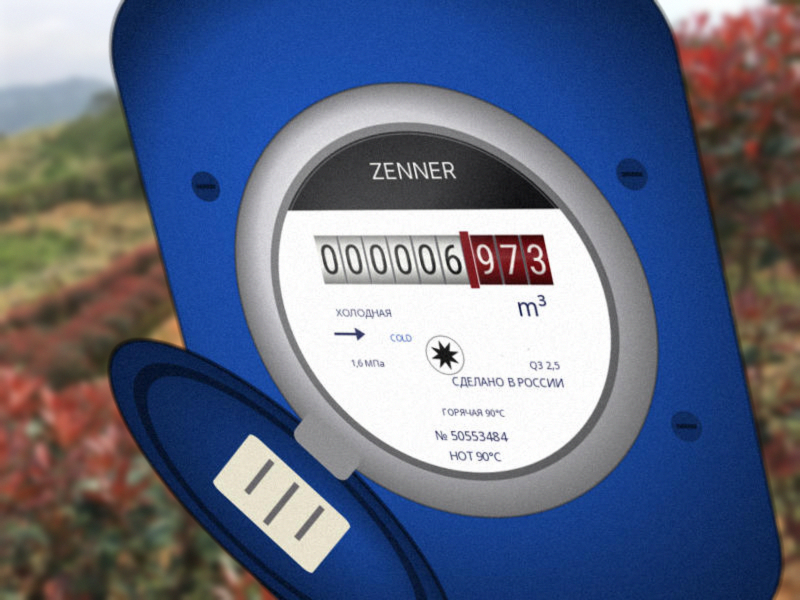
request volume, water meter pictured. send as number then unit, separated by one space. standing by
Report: 6.973 m³
